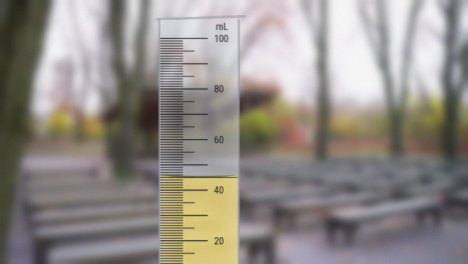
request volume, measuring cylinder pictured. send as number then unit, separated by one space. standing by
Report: 45 mL
